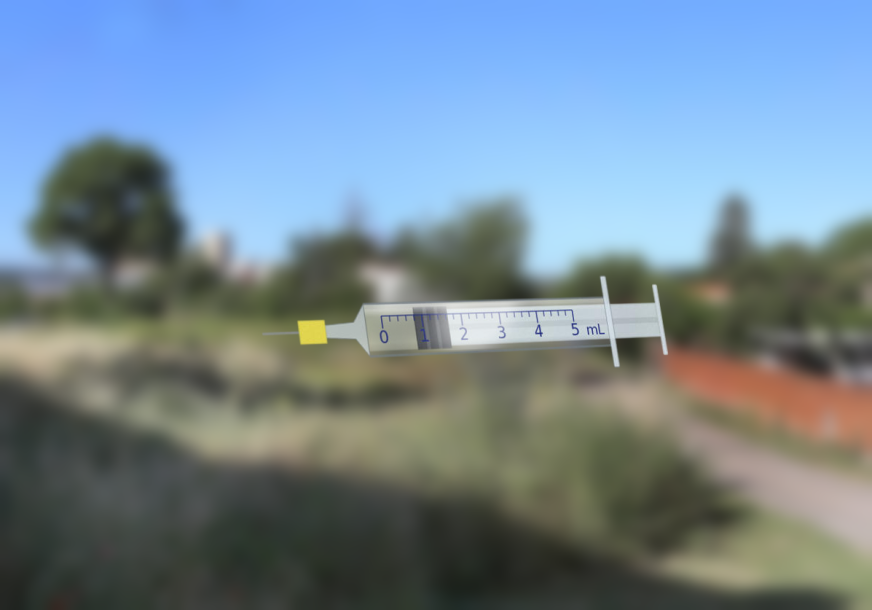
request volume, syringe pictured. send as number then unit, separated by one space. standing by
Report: 0.8 mL
